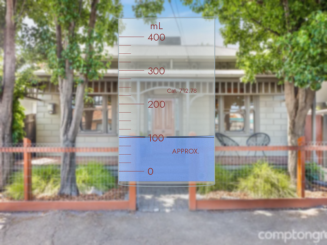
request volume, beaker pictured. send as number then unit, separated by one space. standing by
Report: 100 mL
